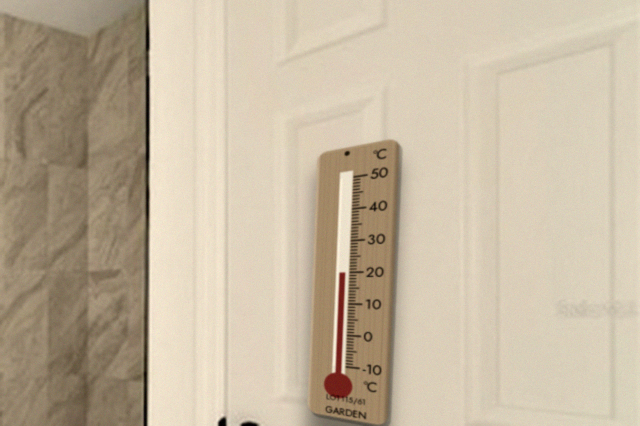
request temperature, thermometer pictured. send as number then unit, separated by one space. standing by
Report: 20 °C
